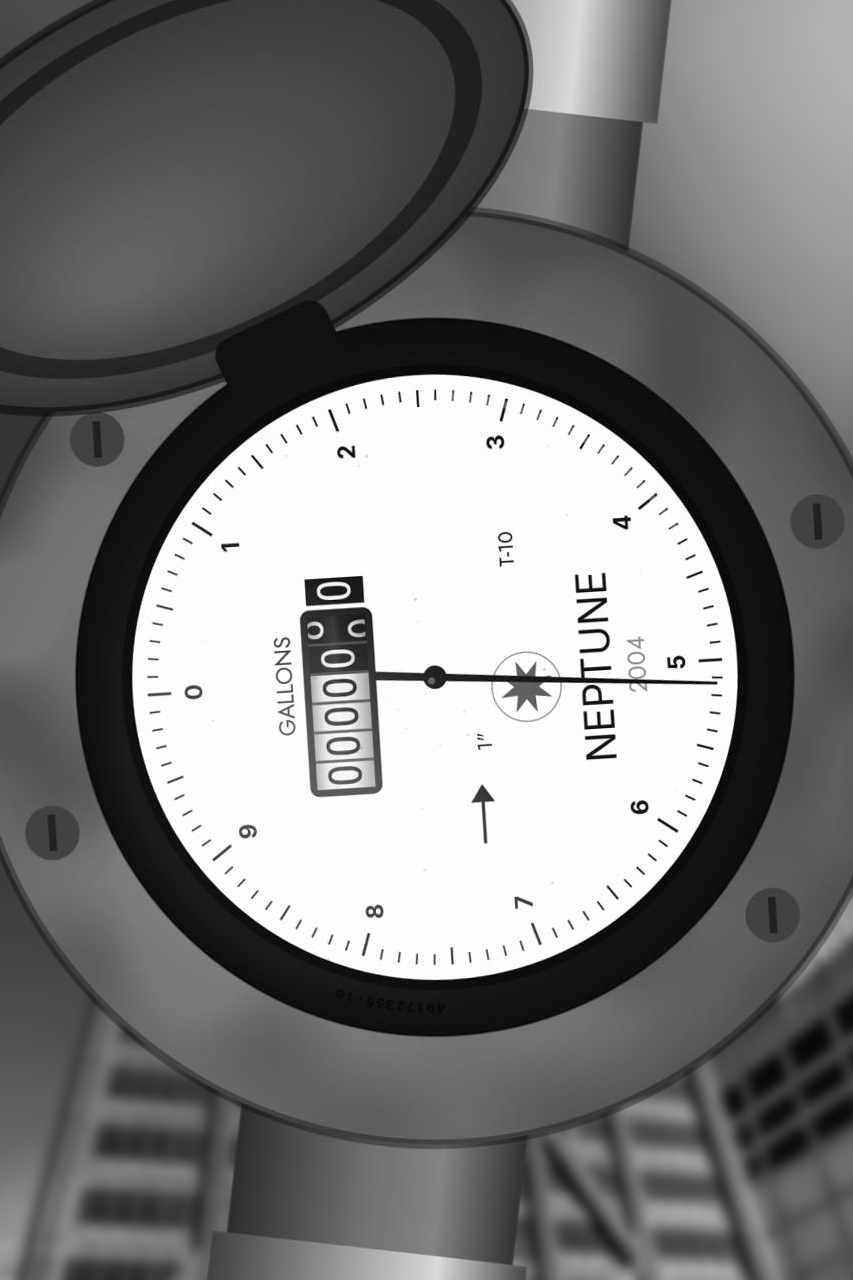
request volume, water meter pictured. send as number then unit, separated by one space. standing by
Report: 85.1 gal
